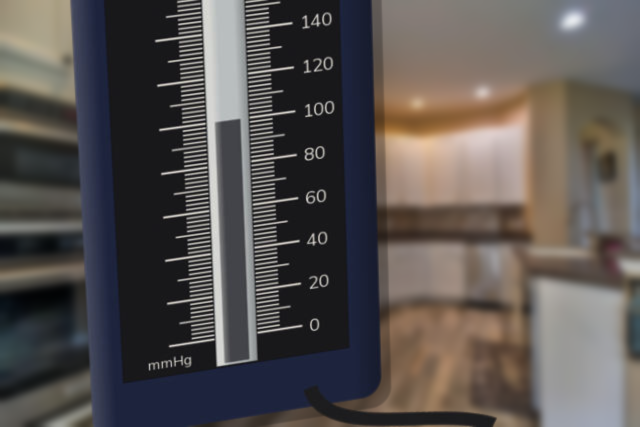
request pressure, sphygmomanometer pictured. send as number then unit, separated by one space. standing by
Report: 100 mmHg
